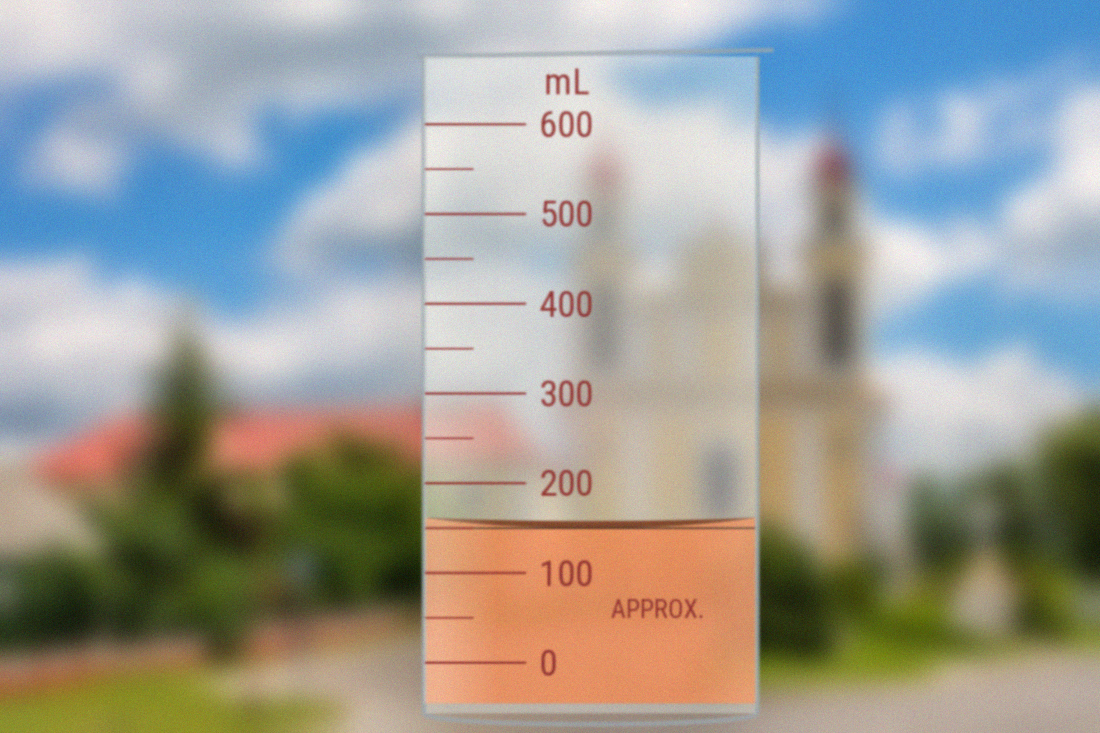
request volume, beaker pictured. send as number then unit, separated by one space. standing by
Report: 150 mL
